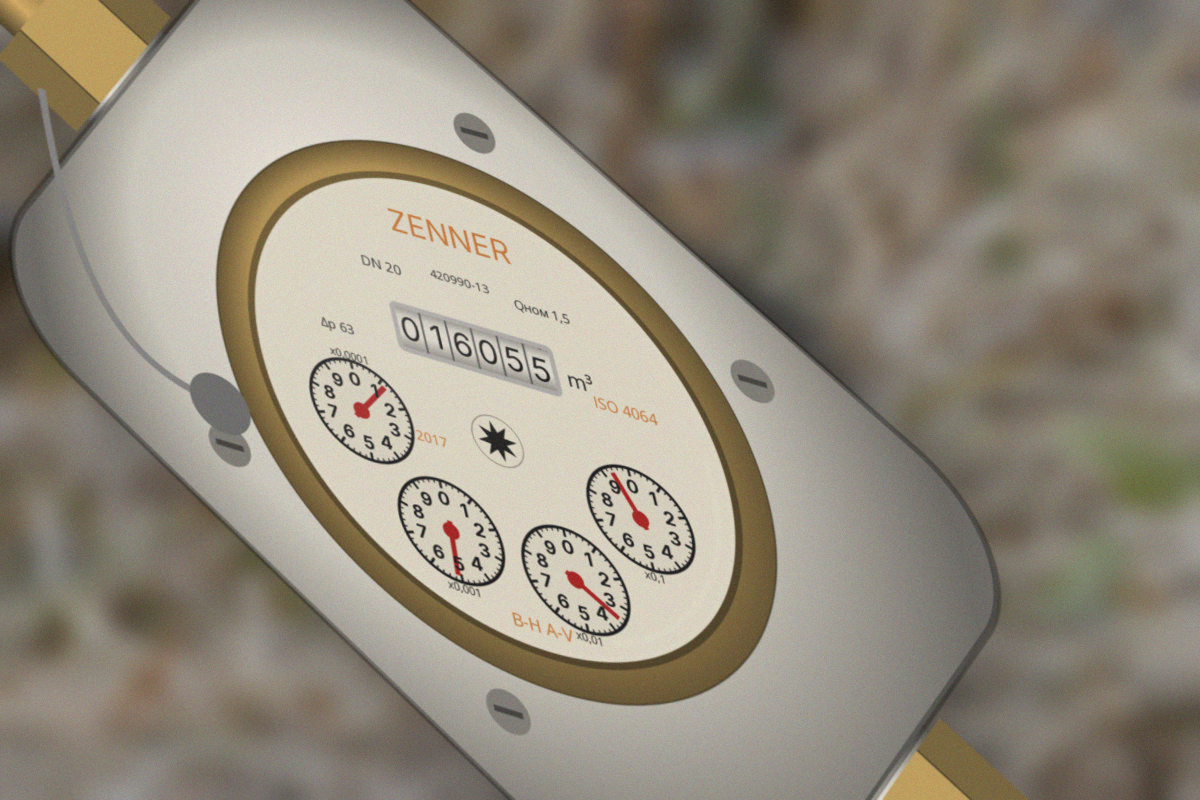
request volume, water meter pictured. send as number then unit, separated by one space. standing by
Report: 16054.9351 m³
